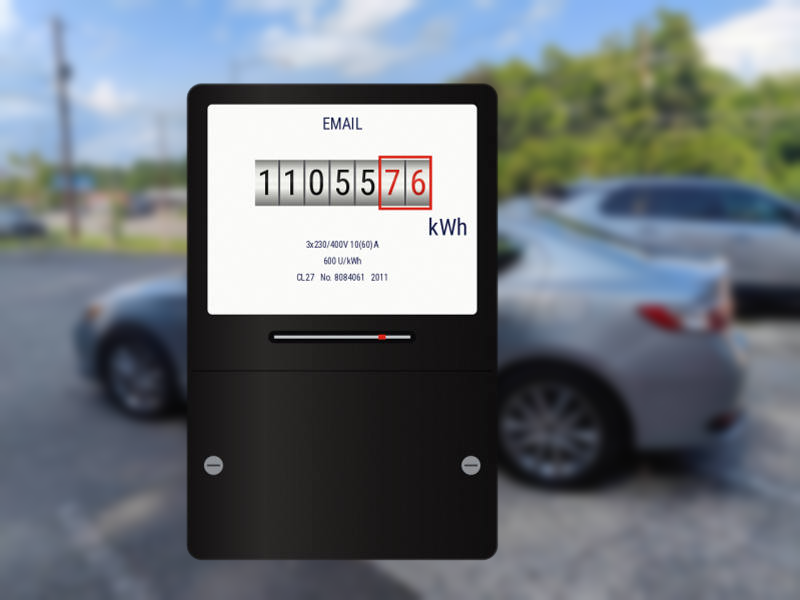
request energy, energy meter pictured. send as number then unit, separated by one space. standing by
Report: 11055.76 kWh
